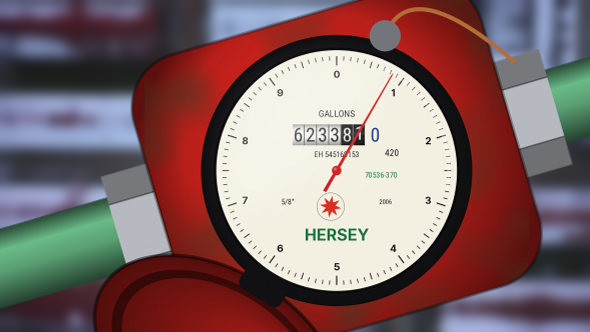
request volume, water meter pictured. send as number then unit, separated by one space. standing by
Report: 6233810.8 gal
